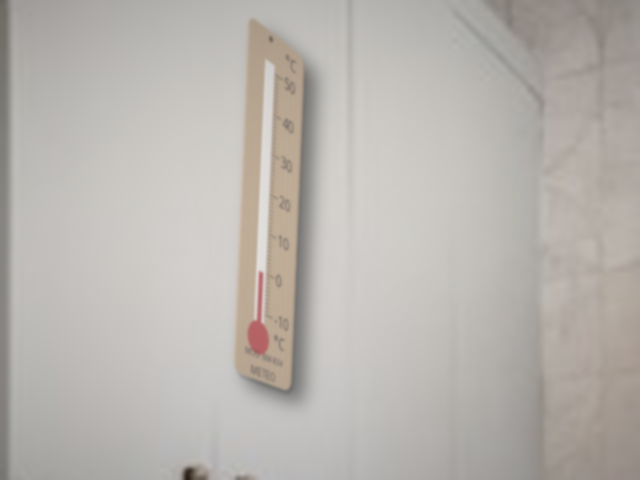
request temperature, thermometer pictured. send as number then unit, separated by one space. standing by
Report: 0 °C
